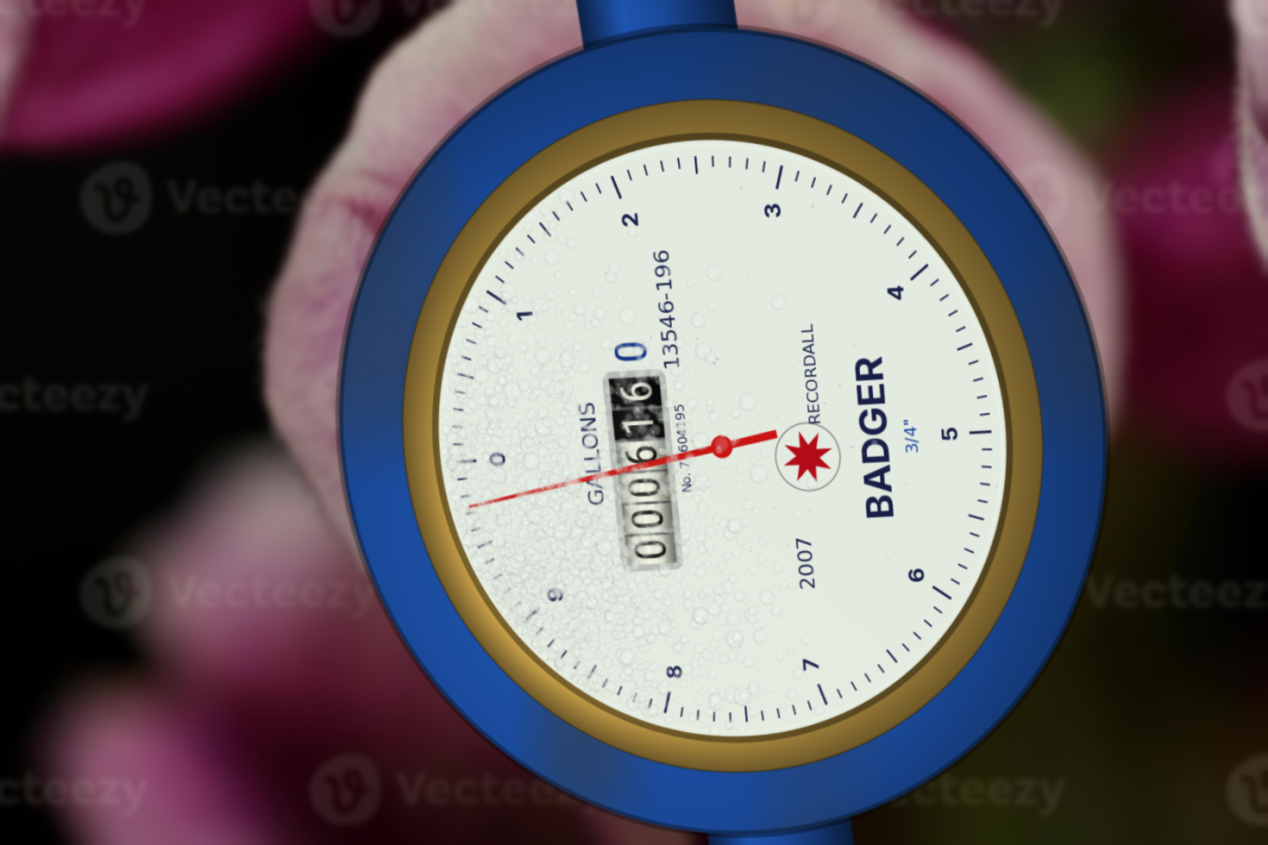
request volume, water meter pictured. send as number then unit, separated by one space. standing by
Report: 6159.7 gal
